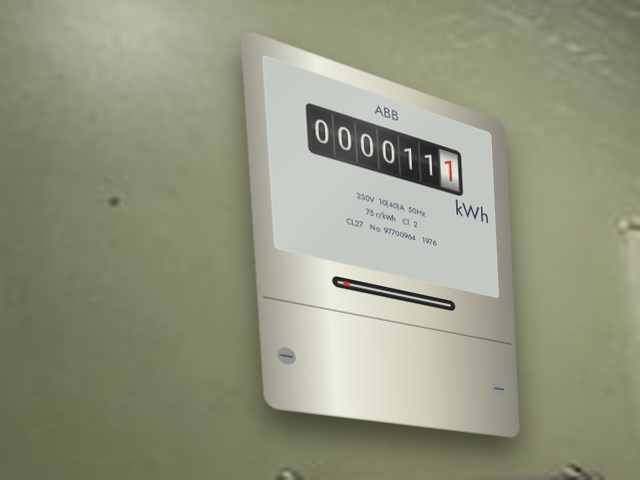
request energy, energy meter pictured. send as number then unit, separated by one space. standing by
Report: 11.1 kWh
